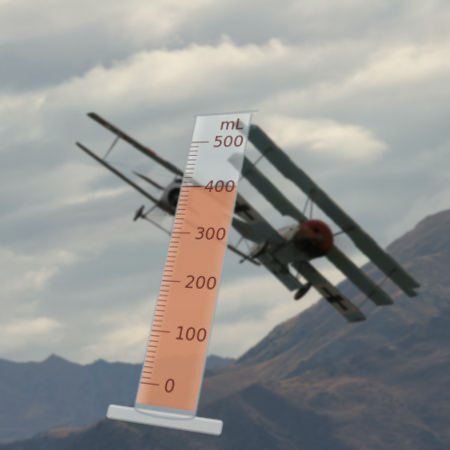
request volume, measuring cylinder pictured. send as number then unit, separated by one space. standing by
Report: 400 mL
